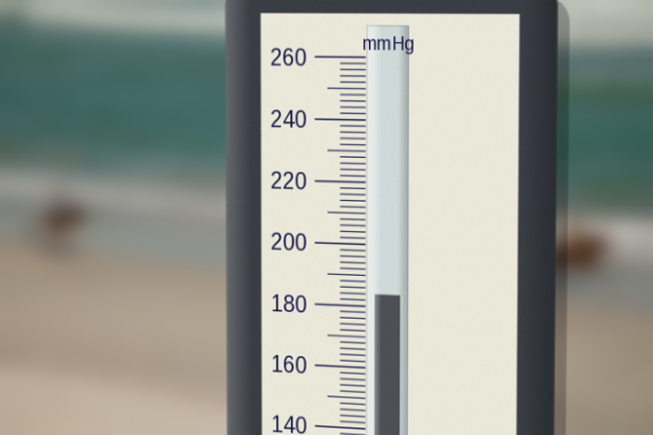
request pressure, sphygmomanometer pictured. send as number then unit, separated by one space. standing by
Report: 184 mmHg
